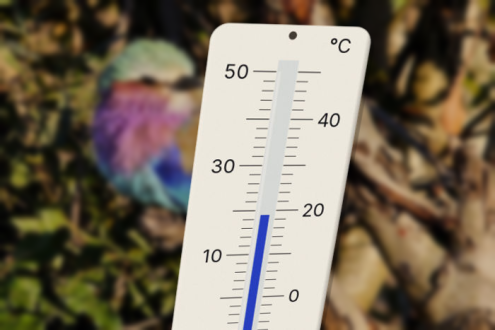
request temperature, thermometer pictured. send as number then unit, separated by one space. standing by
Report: 19 °C
